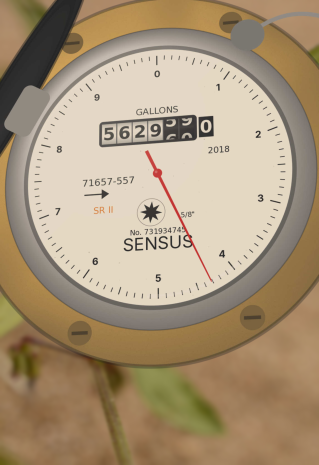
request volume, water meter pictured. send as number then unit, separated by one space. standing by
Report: 5629594.3 gal
